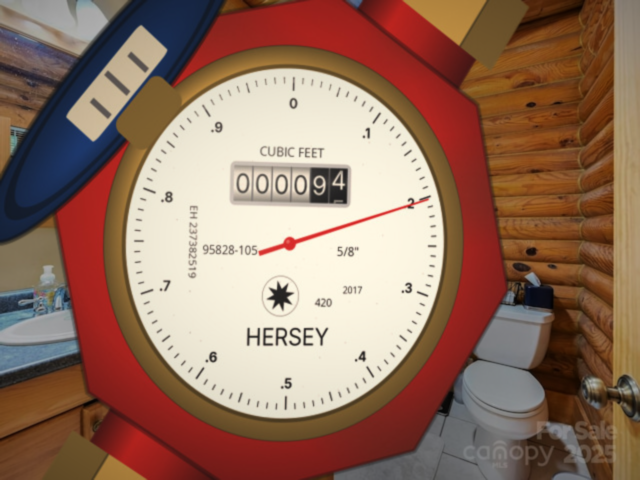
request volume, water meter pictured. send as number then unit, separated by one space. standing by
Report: 94.20 ft³
